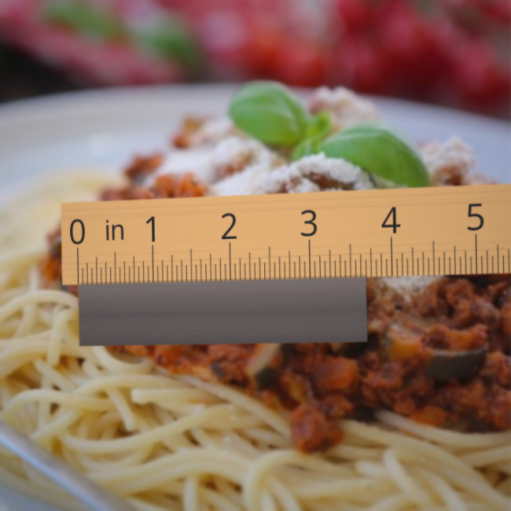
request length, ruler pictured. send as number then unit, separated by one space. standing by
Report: 3.6875 in
